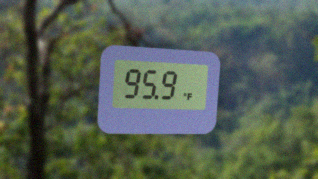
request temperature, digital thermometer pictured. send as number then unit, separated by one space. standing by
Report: 95.9 °F
